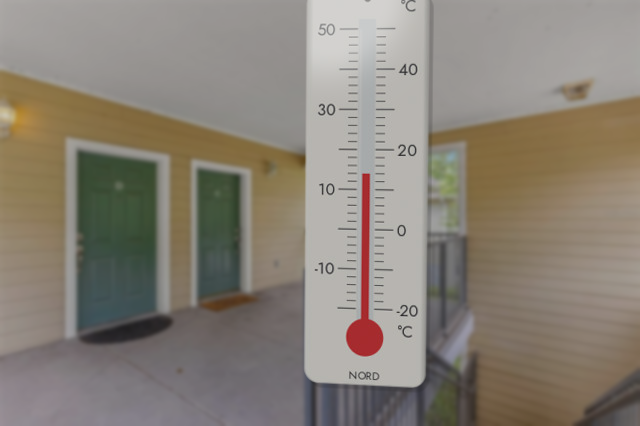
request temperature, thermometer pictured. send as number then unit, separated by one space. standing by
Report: 14 °C
